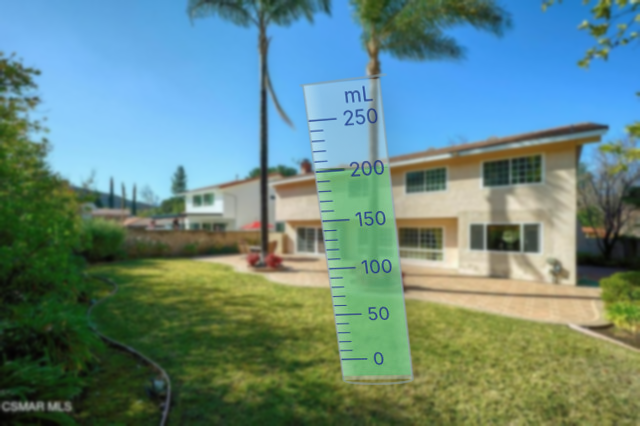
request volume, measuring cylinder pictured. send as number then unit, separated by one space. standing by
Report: 200 mL
